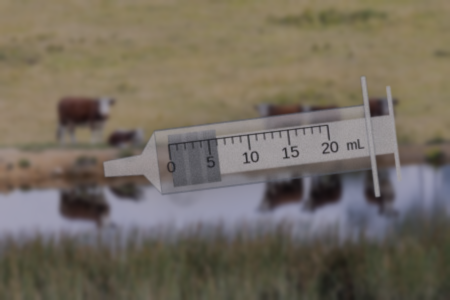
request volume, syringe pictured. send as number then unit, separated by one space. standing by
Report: 0 mL
